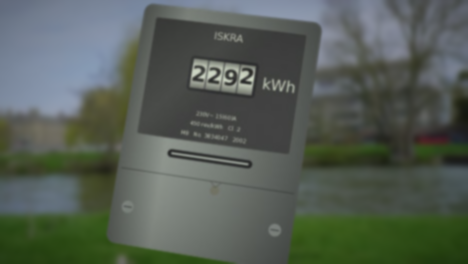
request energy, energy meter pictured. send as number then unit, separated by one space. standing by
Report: 2292 kWh
